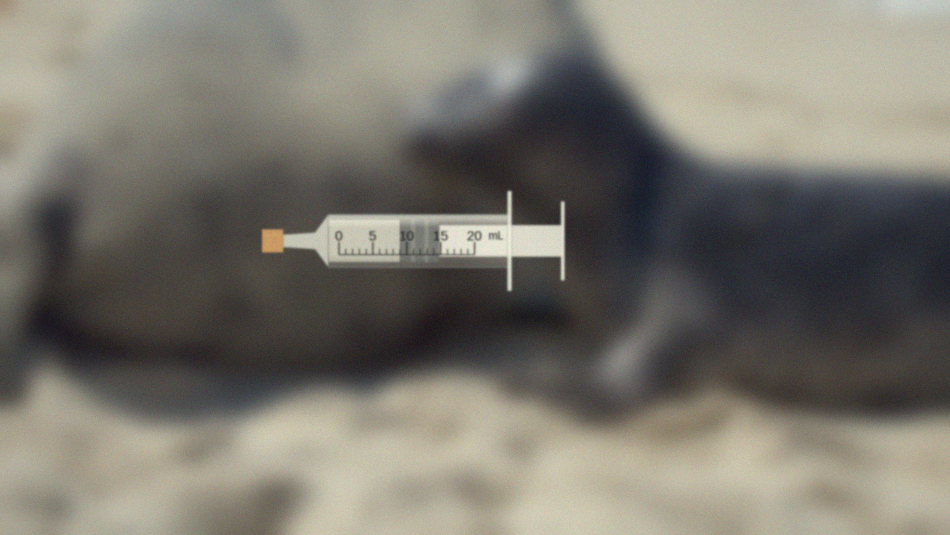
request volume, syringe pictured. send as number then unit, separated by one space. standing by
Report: 9 mL
